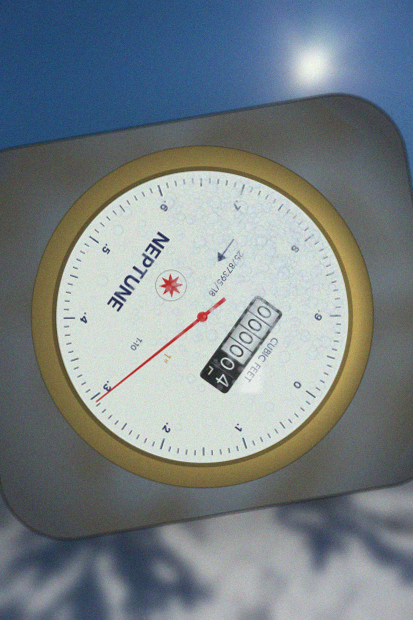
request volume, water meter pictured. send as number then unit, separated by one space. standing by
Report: 4.29 ft³
